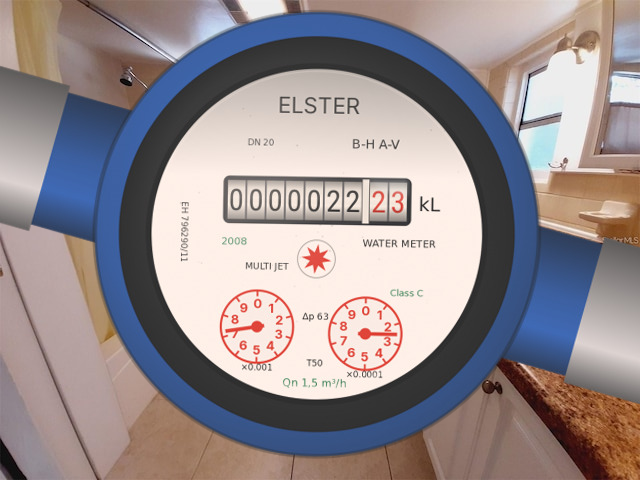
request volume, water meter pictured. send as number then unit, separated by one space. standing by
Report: 22.2372 kL
